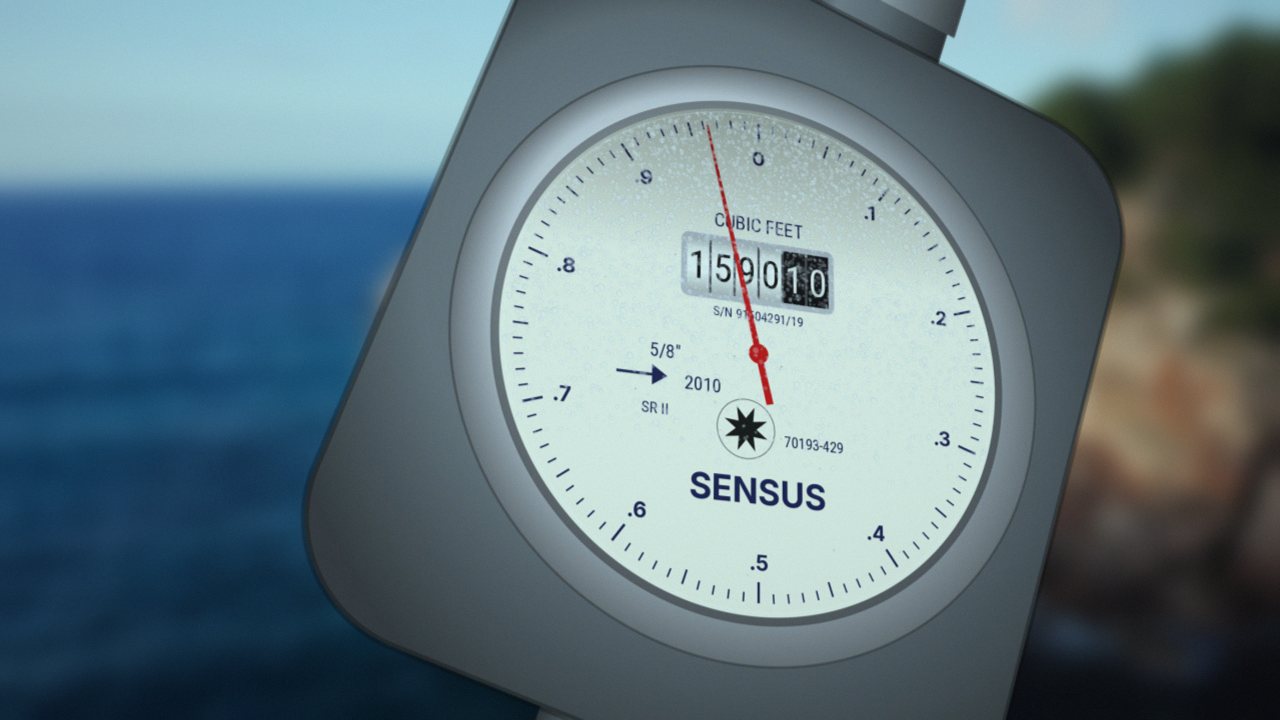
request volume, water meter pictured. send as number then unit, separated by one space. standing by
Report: 159009.96 ft³
